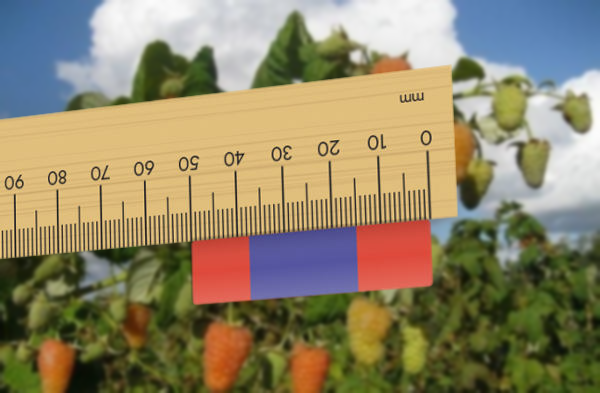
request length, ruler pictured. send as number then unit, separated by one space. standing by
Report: 50 mm
